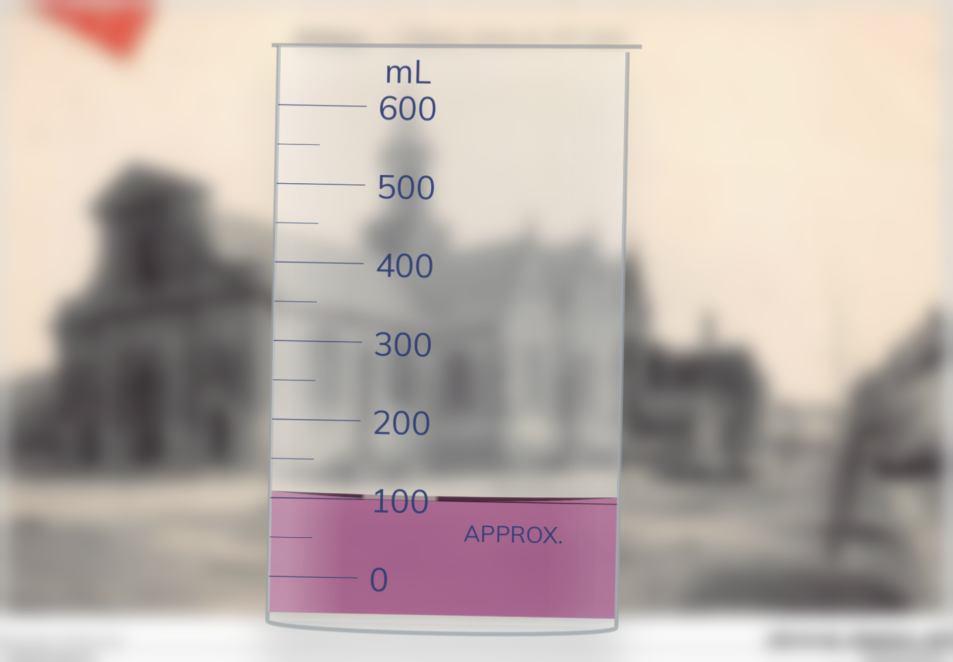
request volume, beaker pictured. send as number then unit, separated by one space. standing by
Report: 100 mL
